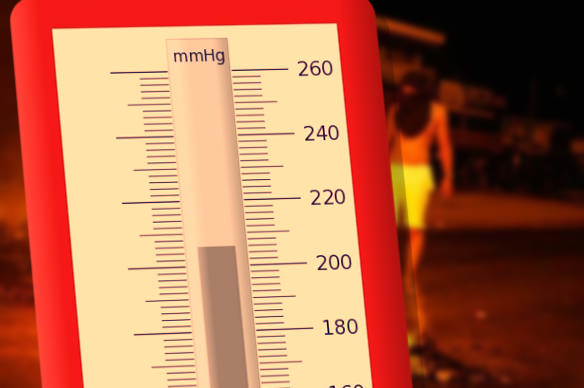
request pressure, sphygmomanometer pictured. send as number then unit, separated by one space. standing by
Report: 206 mmHg
